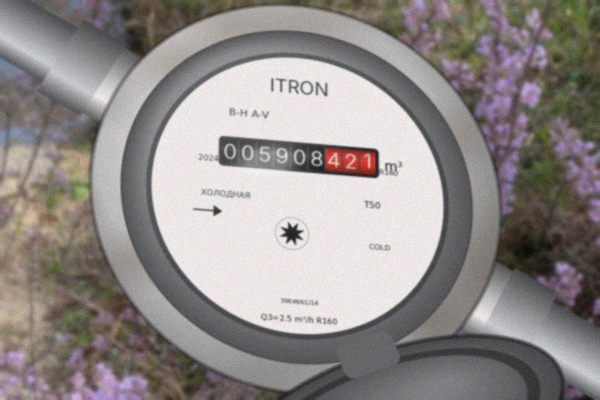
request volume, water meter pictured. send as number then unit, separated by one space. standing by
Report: 5908.421 m³
